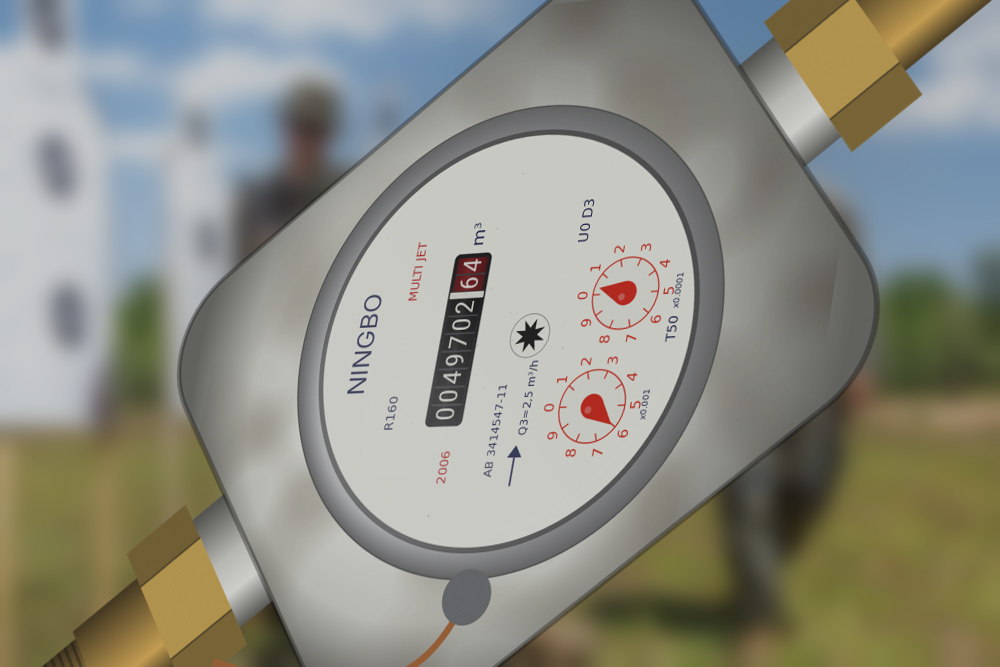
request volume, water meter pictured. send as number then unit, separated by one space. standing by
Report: 49702.6460 m³
